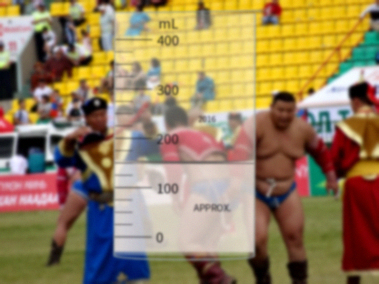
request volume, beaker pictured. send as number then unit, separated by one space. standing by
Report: 150 mL
